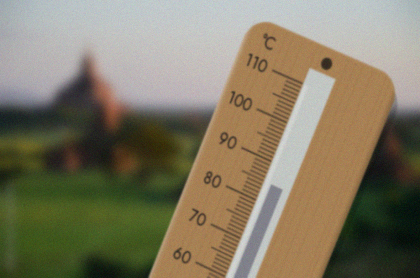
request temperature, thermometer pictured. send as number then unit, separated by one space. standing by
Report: 85 °C
